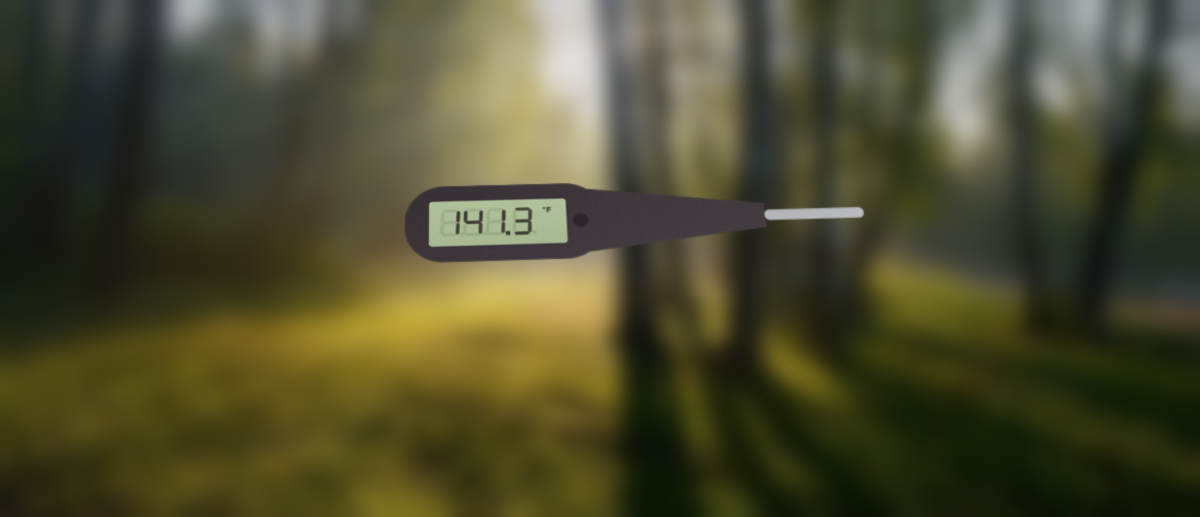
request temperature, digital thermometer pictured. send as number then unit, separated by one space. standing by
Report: 141.3 °F
